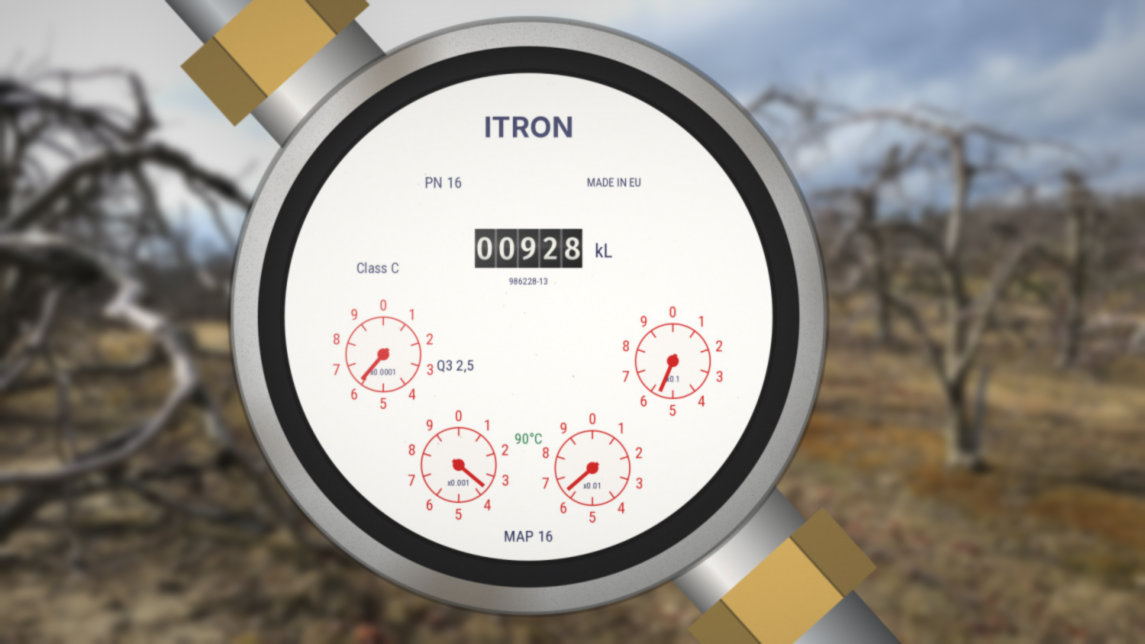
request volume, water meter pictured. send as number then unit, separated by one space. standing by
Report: 928.5636 kL
